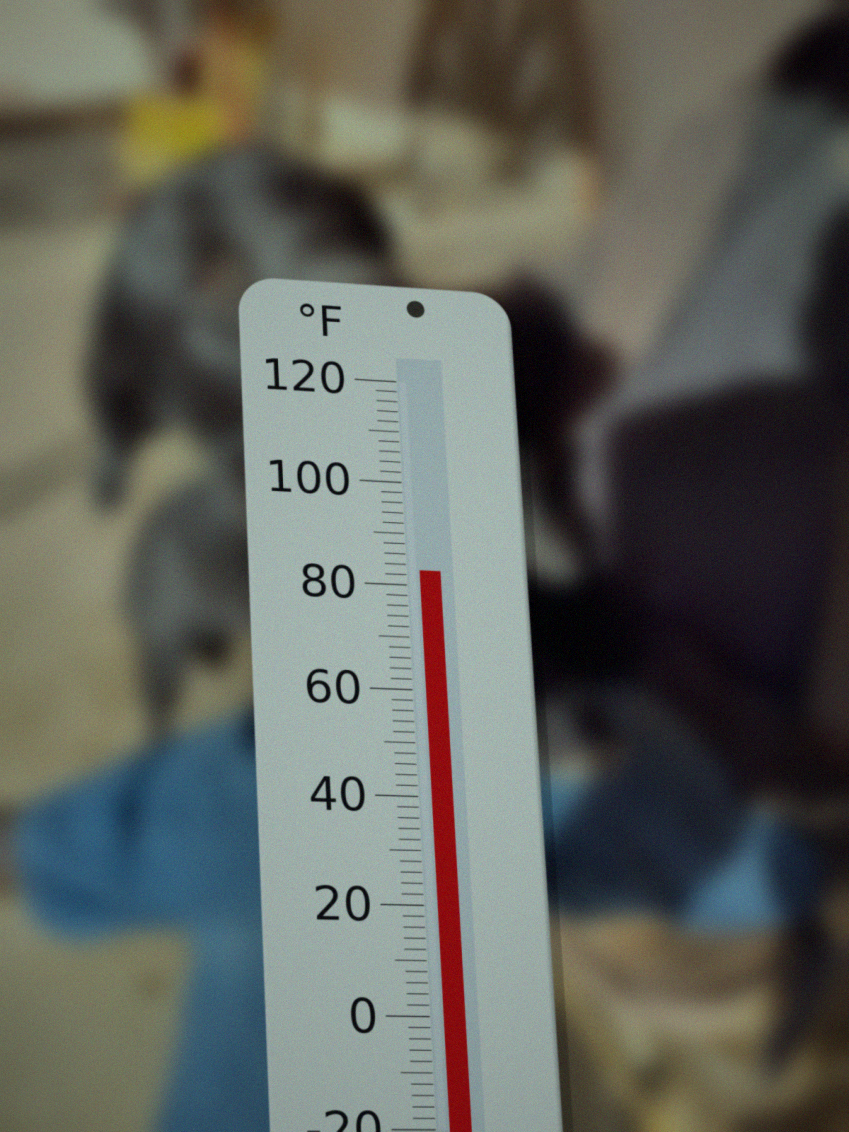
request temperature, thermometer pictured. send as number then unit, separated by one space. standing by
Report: 83 °F
